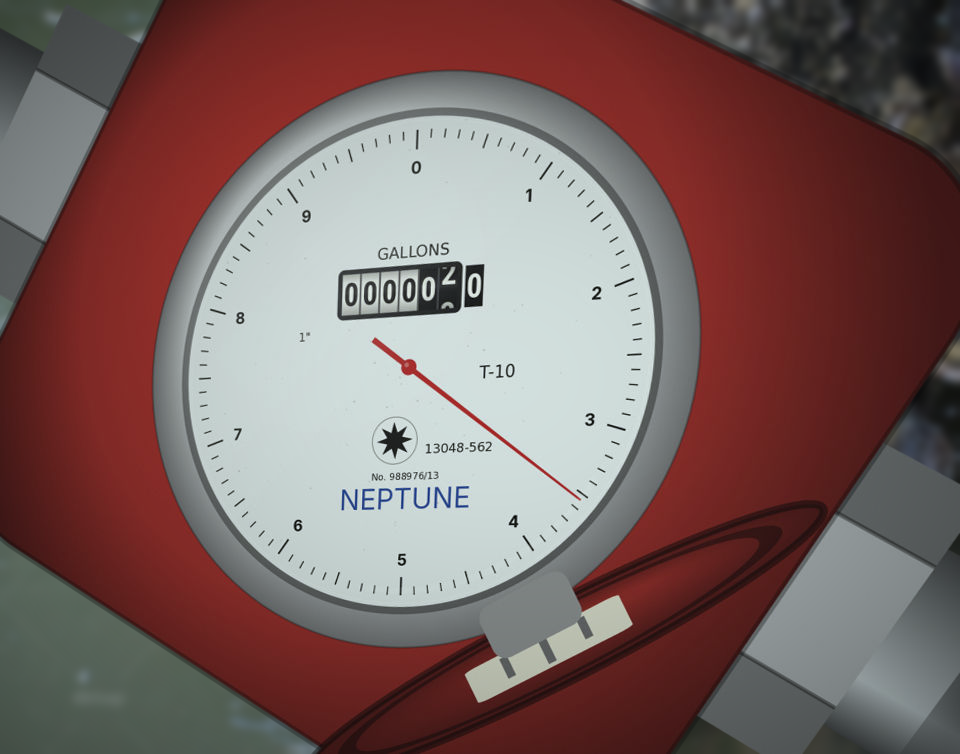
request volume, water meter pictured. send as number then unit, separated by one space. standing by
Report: 23.5 gal
